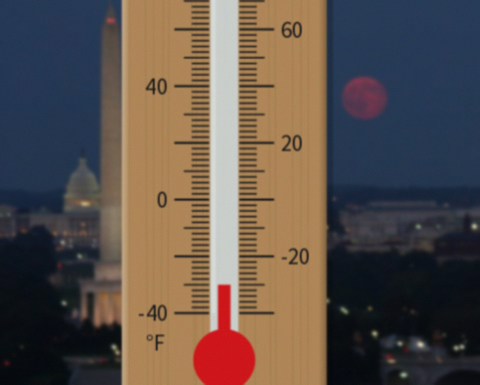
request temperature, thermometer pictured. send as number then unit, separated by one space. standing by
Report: -30 °F
